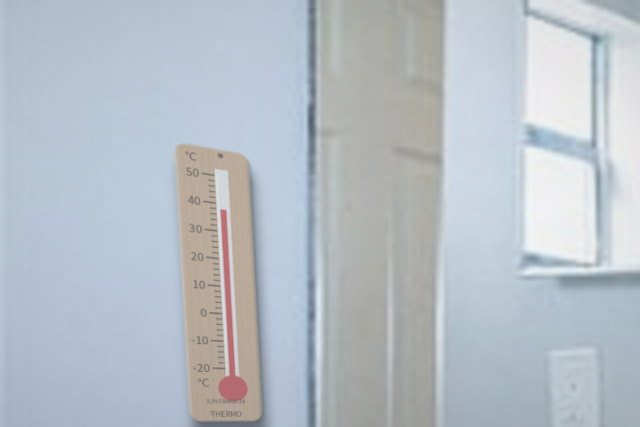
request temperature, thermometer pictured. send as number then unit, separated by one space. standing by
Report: 38 °C
